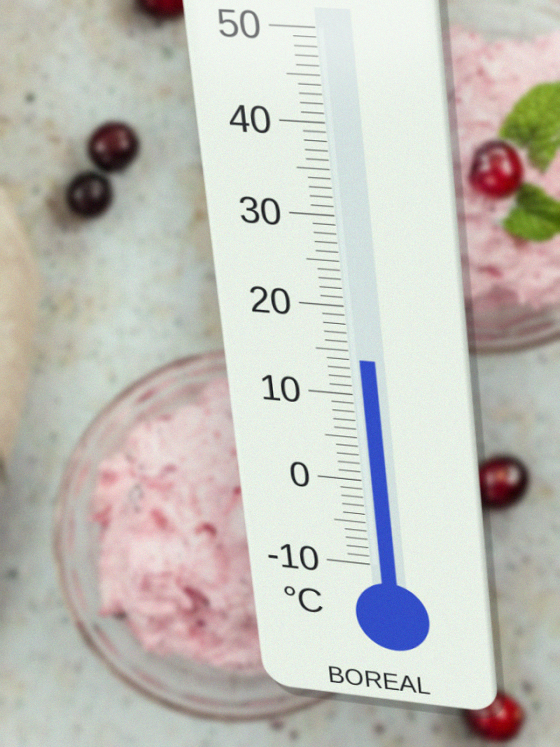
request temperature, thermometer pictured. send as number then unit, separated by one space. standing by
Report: 14 °C
